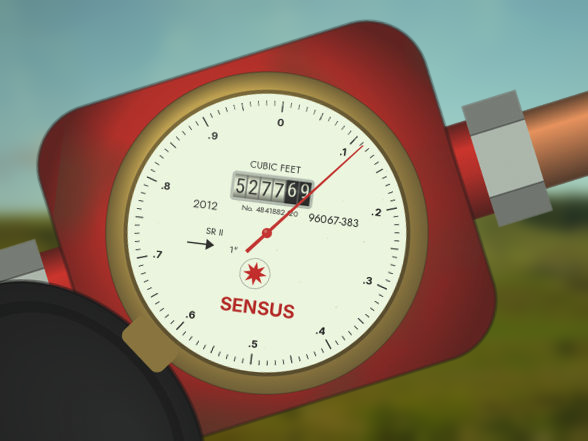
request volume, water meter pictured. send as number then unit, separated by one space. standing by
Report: 527769.11 ft³
